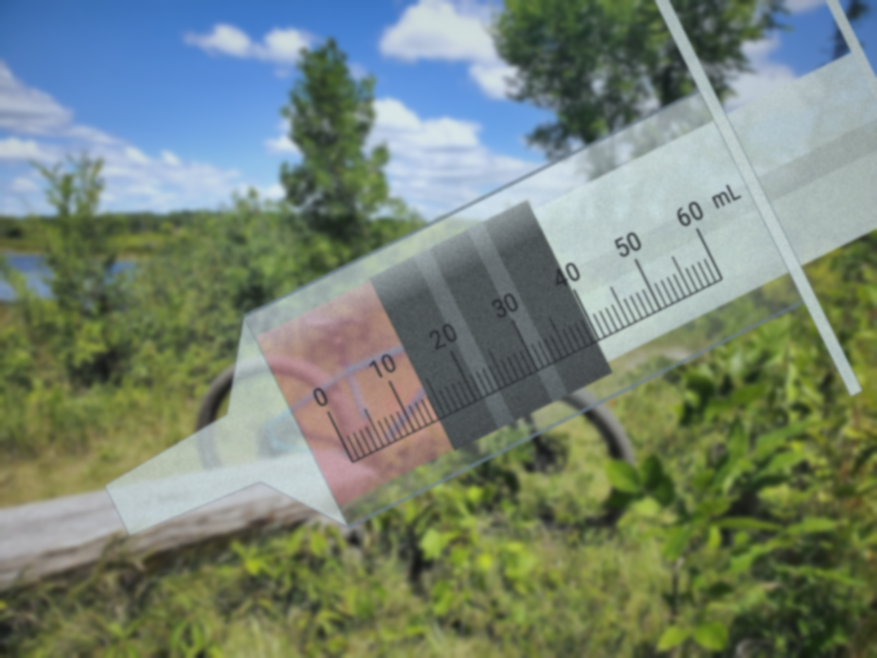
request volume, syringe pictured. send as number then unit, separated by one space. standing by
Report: 14 mL
